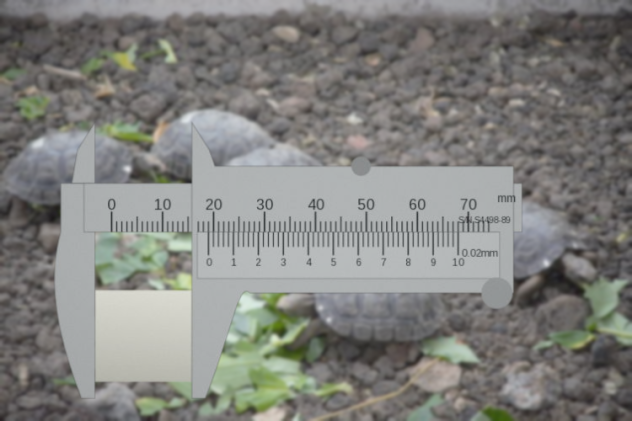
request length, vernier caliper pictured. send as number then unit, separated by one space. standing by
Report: 19.0 mm
